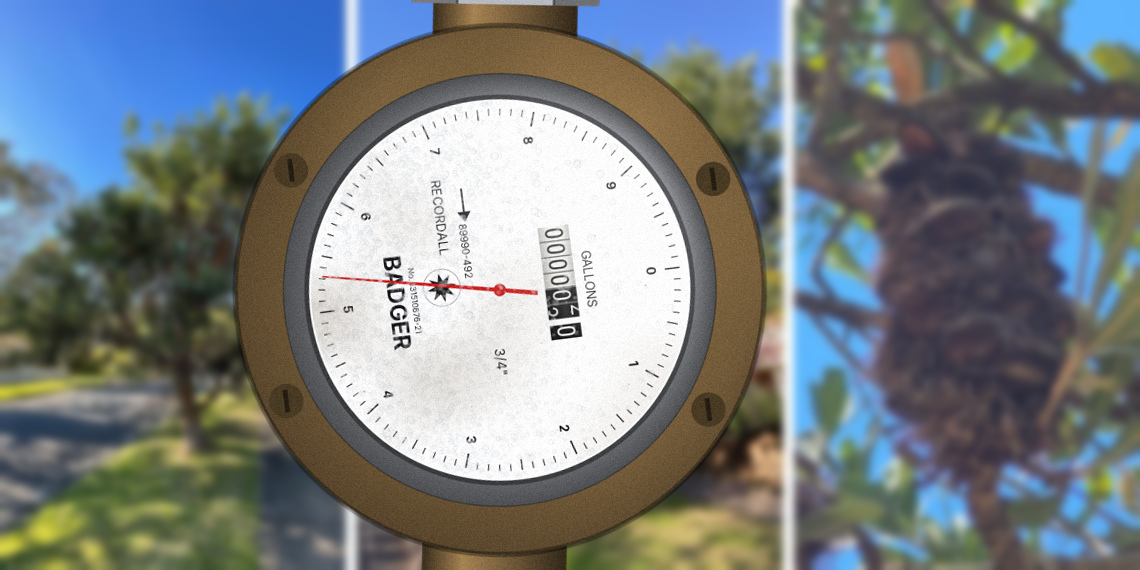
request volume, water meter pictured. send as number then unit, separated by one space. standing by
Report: 25.3 gal
